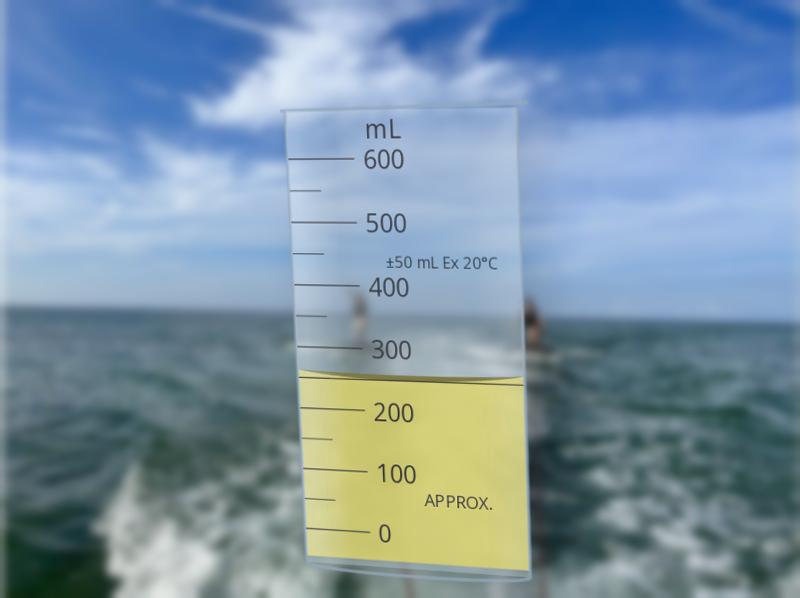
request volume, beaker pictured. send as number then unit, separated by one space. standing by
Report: 250 mL
